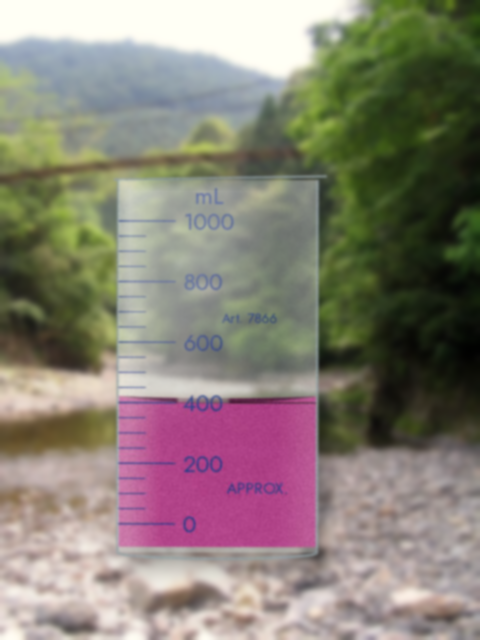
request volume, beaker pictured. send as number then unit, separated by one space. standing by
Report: 400 mL
